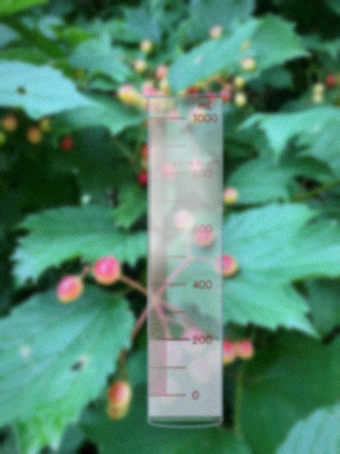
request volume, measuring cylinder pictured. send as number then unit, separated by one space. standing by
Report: 200 mL
